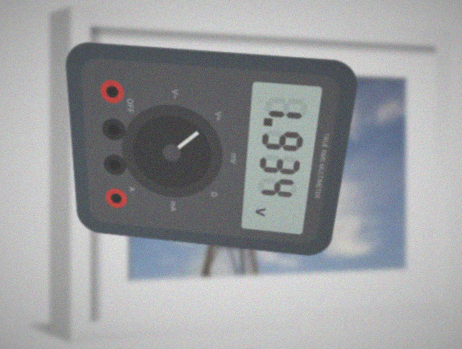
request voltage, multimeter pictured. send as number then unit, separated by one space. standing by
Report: 1.934 V
